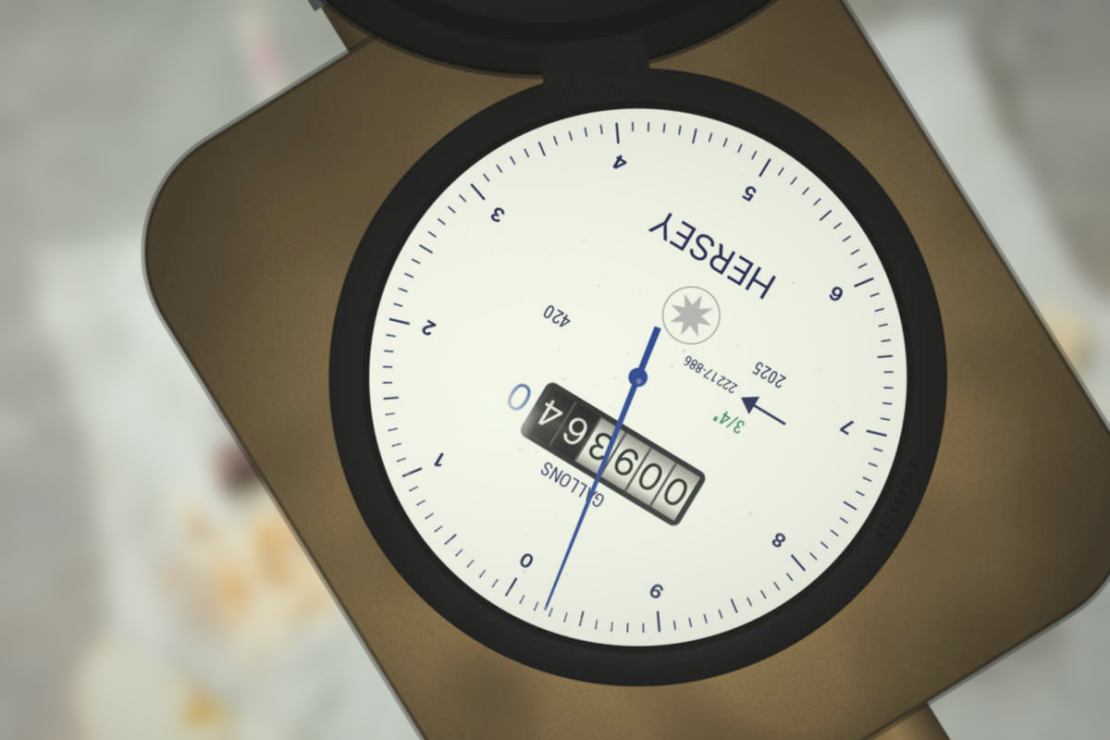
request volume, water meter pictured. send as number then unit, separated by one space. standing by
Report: 93639.7 gal
